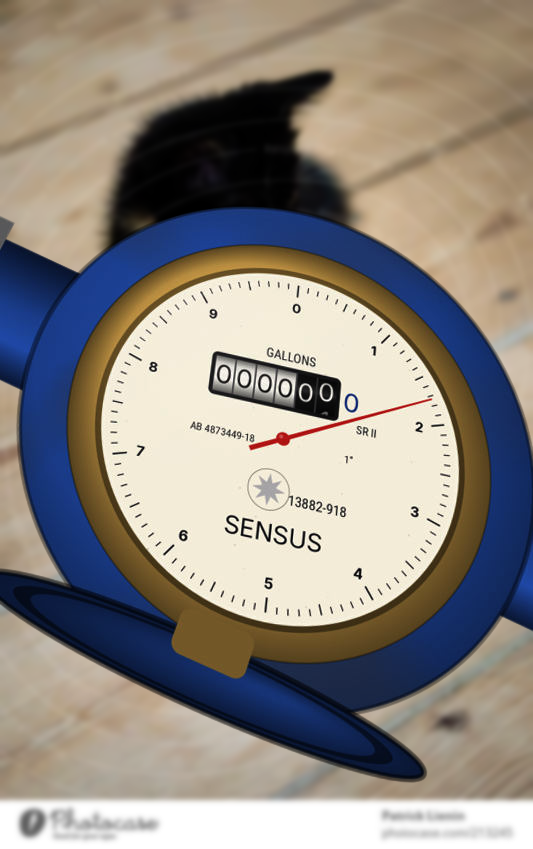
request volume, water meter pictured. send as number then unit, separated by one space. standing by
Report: 1.7 gal
